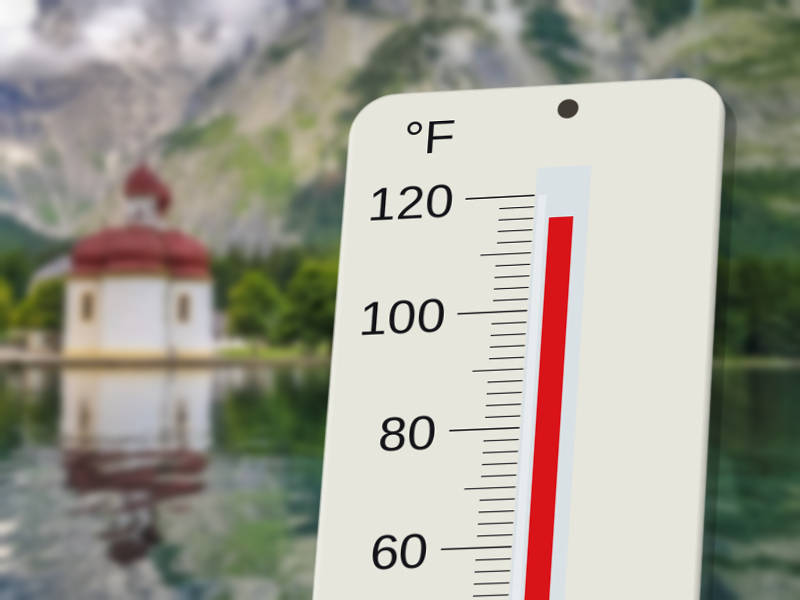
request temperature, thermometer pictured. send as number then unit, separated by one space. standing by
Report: 116 °F
